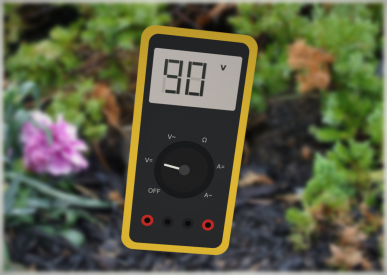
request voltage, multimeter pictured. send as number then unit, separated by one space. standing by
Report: 90 V
